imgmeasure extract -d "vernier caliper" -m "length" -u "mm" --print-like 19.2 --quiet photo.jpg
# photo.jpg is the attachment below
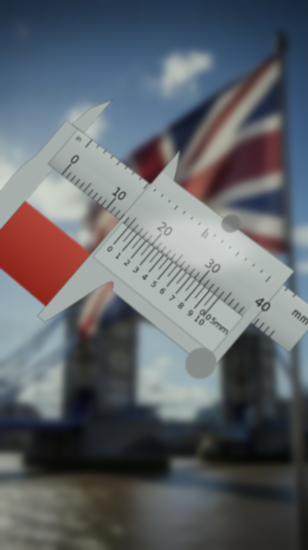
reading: 15.0
